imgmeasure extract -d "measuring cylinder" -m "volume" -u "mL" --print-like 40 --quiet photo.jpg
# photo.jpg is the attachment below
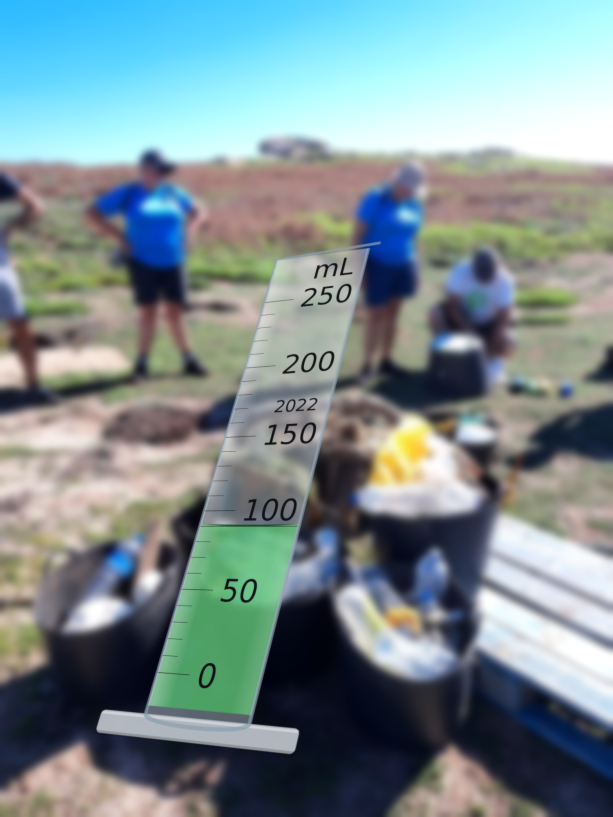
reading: 90
